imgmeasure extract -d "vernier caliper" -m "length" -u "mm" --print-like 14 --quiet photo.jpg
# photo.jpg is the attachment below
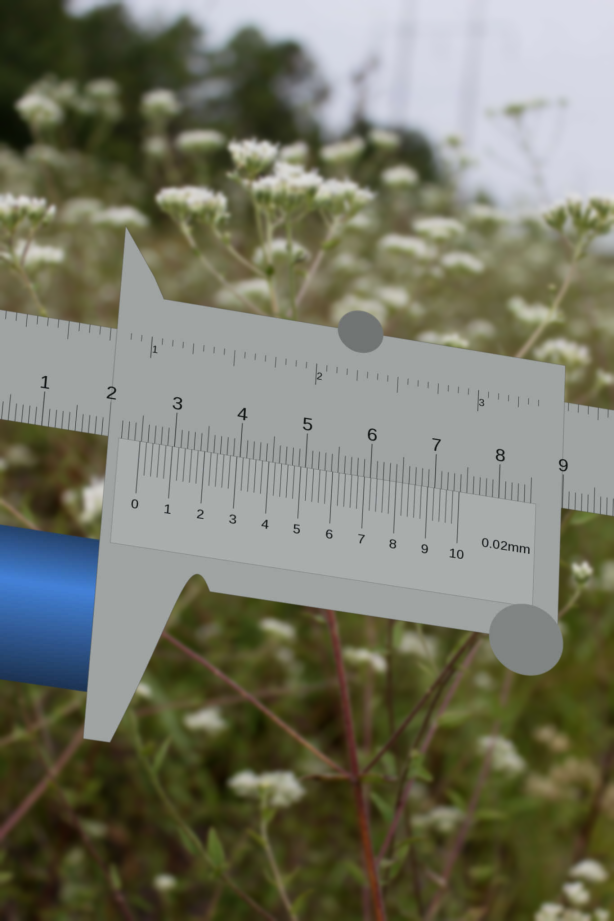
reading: 24.8
